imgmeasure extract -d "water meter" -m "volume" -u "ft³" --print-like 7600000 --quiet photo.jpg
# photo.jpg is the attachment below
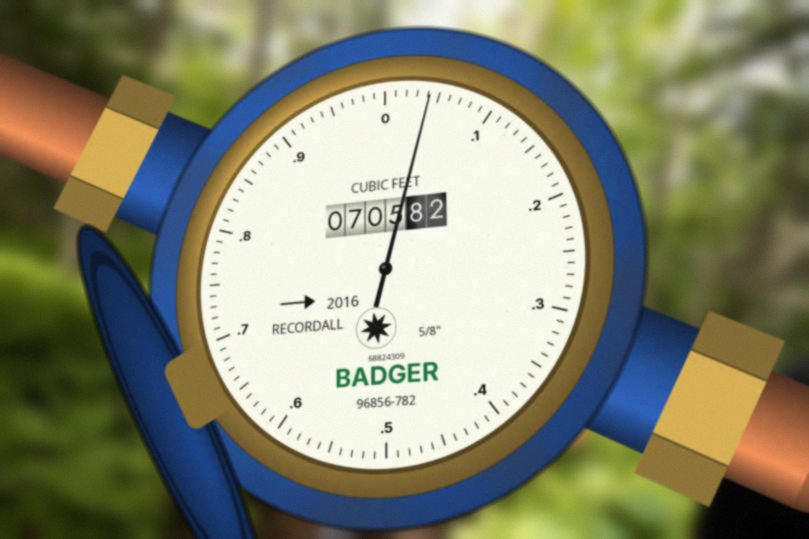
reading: 70582.04
